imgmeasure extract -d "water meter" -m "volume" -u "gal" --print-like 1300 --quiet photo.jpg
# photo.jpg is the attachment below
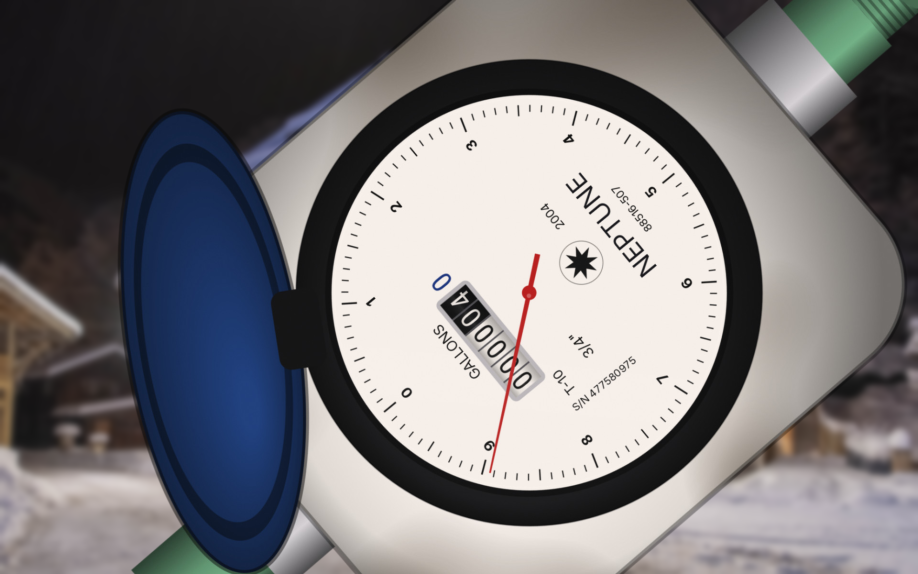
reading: 38.9
